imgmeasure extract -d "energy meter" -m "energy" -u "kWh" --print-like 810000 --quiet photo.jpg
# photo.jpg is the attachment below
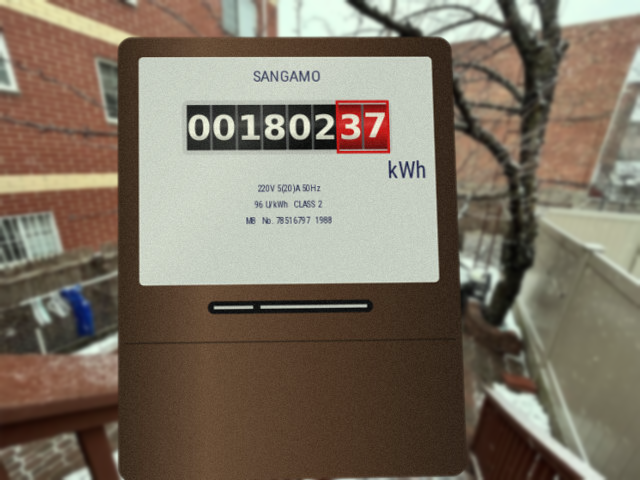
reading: 1802.37
